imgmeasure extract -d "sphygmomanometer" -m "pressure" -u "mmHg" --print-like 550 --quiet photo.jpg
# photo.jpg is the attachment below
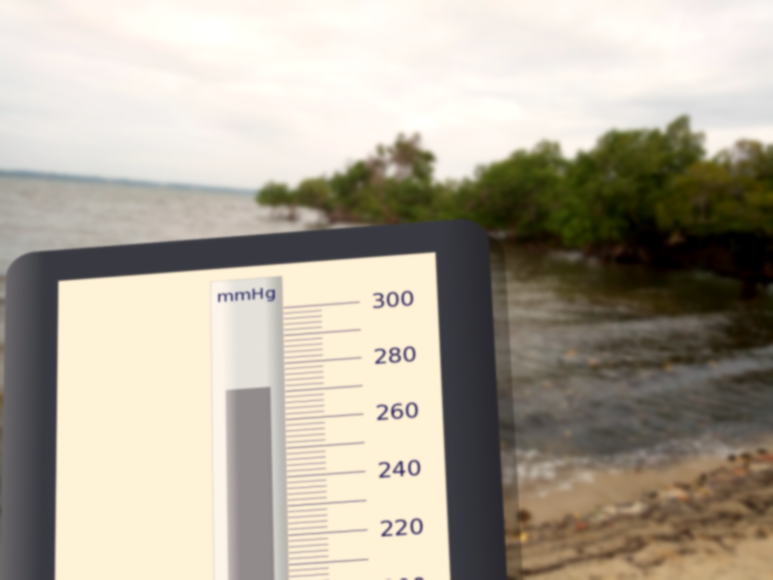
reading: 272
